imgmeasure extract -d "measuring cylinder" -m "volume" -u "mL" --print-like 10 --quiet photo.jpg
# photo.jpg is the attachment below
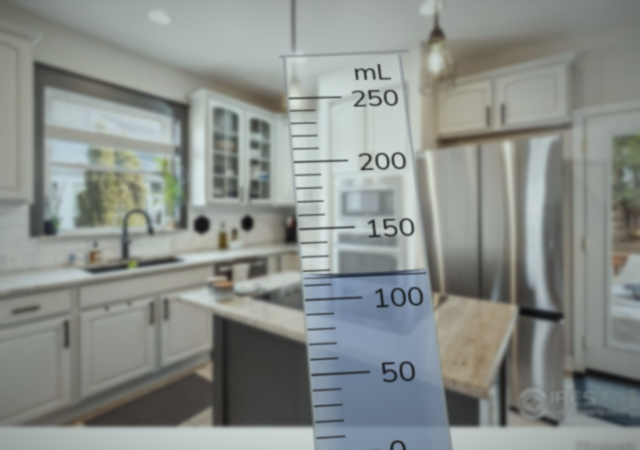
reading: 115
